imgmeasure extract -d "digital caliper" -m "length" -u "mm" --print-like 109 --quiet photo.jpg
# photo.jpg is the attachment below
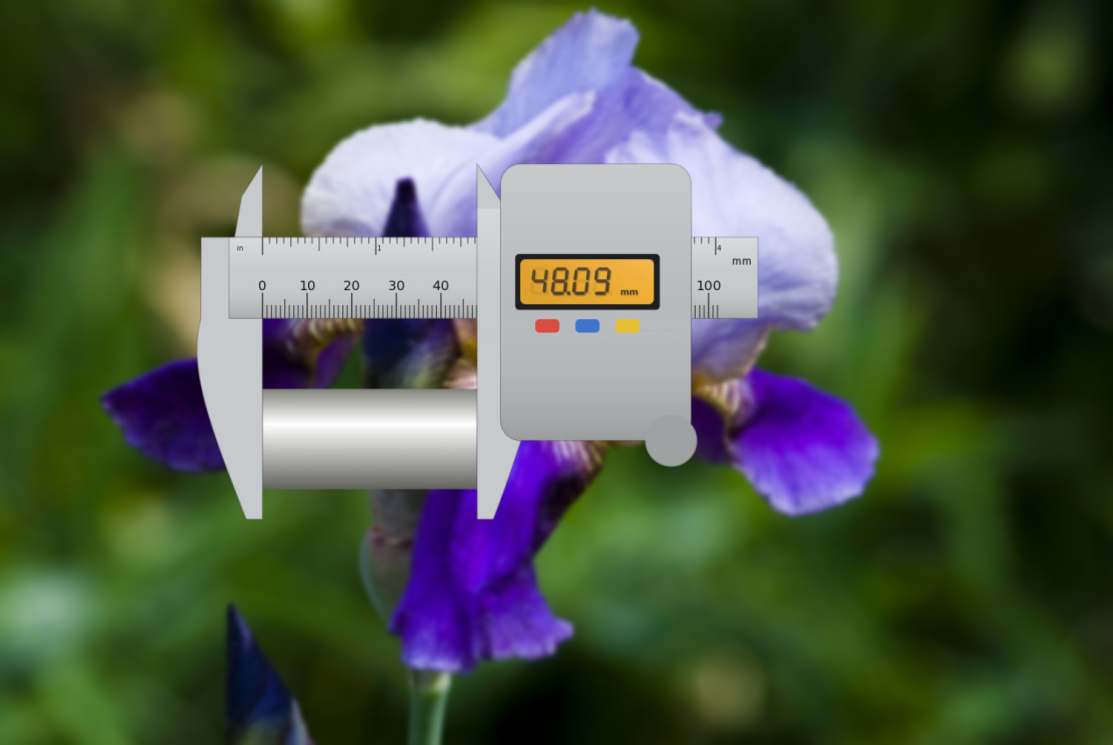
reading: 48.09
